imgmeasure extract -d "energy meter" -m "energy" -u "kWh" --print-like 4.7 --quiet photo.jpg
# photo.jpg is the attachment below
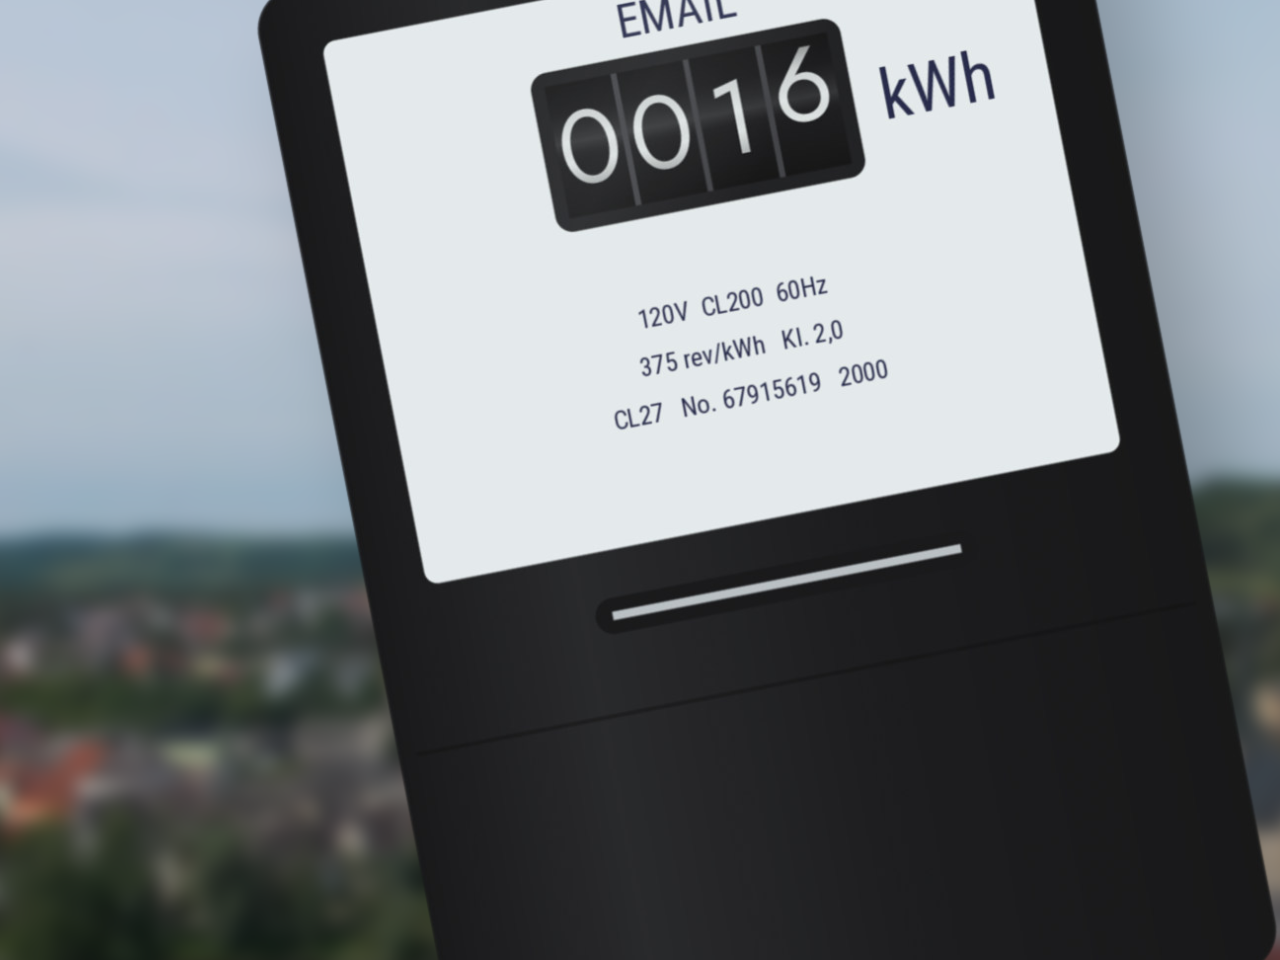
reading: 16
